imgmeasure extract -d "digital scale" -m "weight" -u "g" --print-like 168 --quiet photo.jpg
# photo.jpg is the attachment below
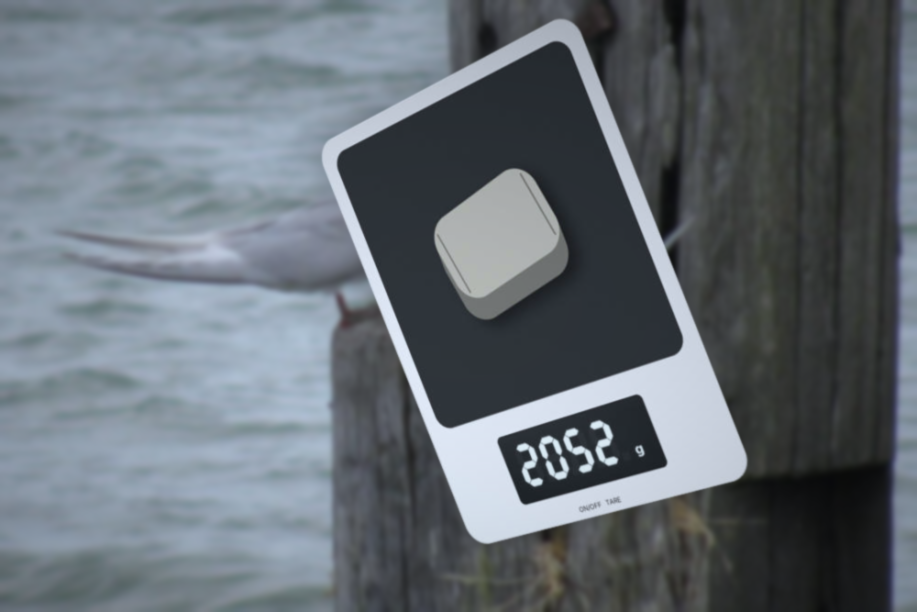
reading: 2052
